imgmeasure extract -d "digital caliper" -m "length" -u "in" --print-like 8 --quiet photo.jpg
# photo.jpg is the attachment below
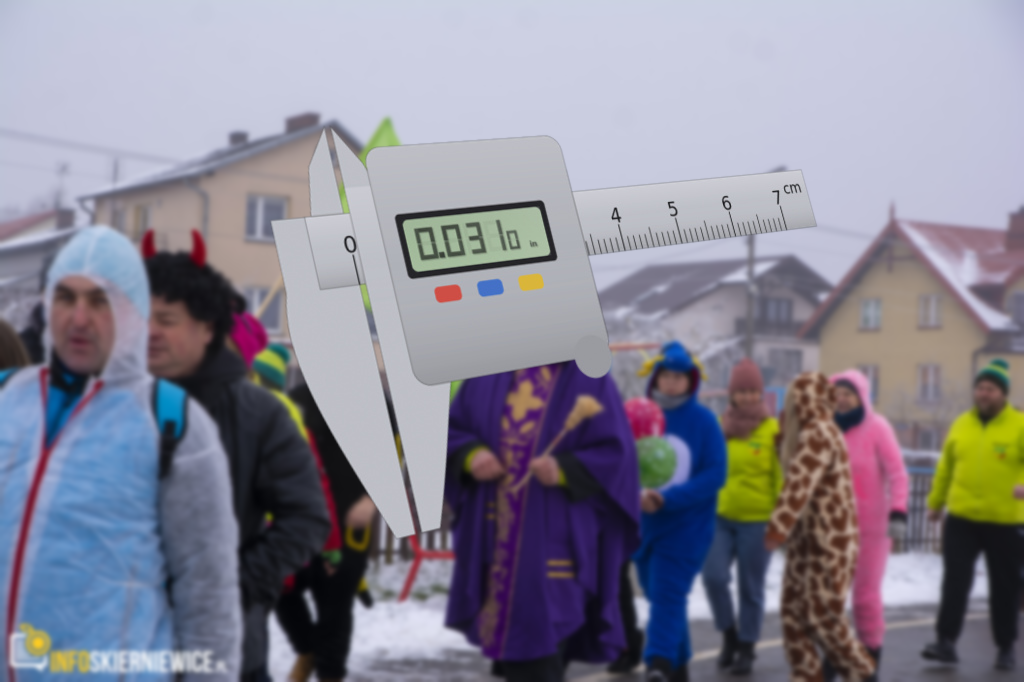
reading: 0.0310
